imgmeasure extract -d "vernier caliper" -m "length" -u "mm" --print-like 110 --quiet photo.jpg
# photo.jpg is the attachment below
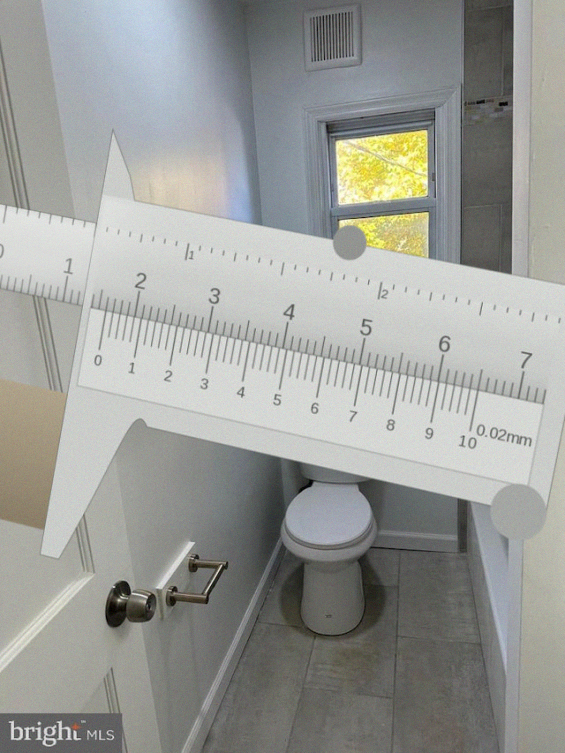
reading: 16.0
